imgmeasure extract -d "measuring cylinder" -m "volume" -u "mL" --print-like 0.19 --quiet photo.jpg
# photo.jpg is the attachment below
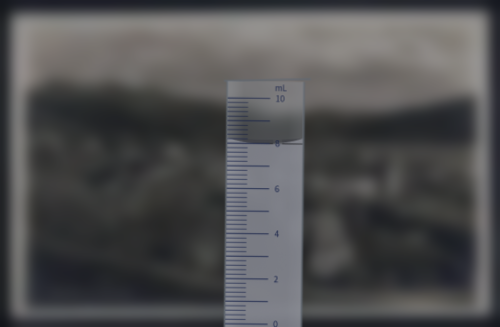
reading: 8
